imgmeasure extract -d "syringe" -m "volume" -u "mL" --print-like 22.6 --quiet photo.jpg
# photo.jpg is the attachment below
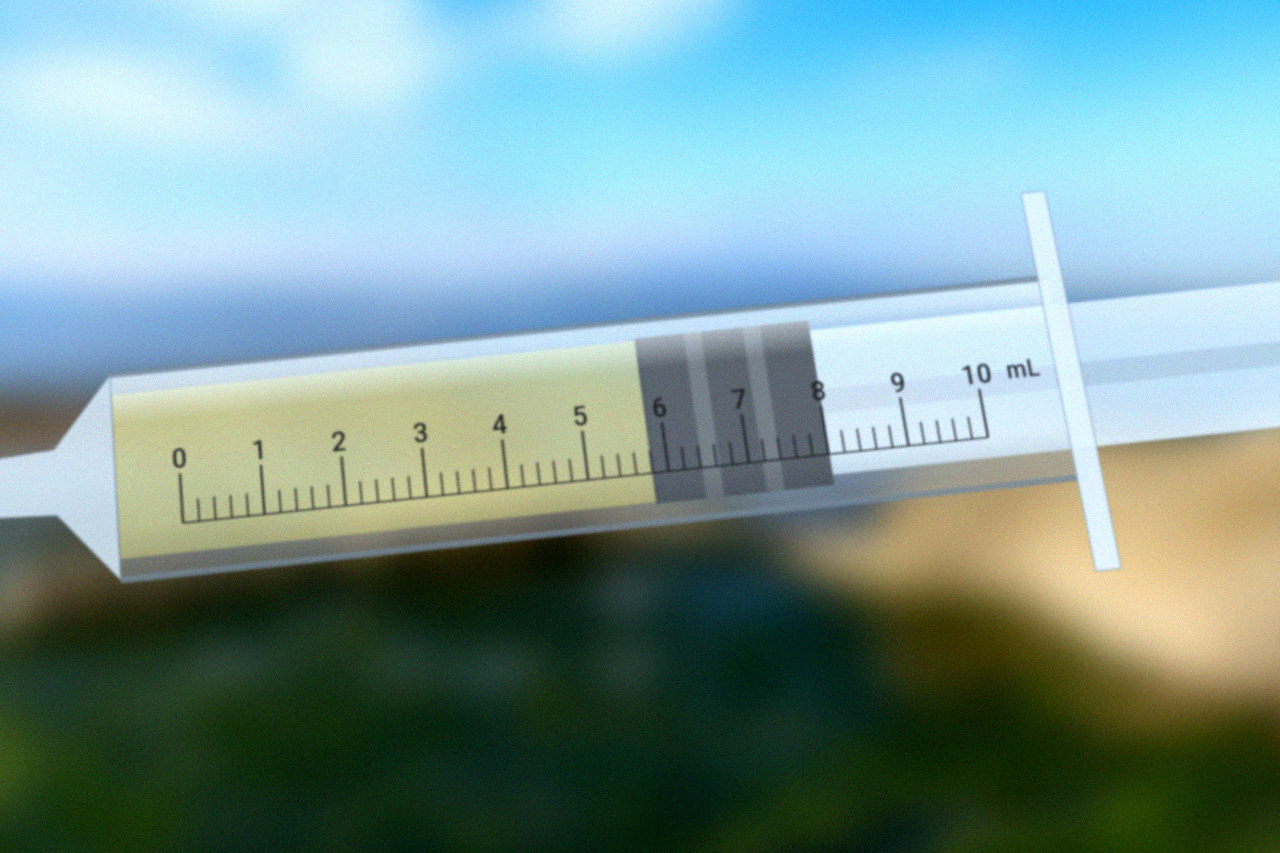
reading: 5.8
